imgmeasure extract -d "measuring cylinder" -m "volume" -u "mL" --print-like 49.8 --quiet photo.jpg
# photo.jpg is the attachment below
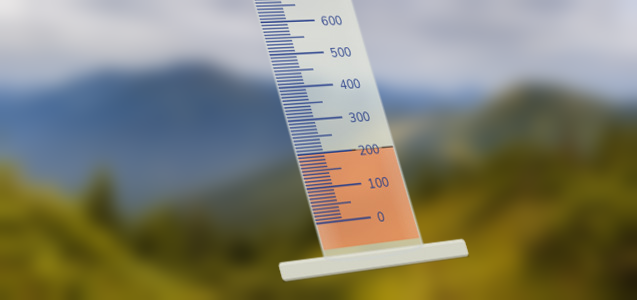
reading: 200
